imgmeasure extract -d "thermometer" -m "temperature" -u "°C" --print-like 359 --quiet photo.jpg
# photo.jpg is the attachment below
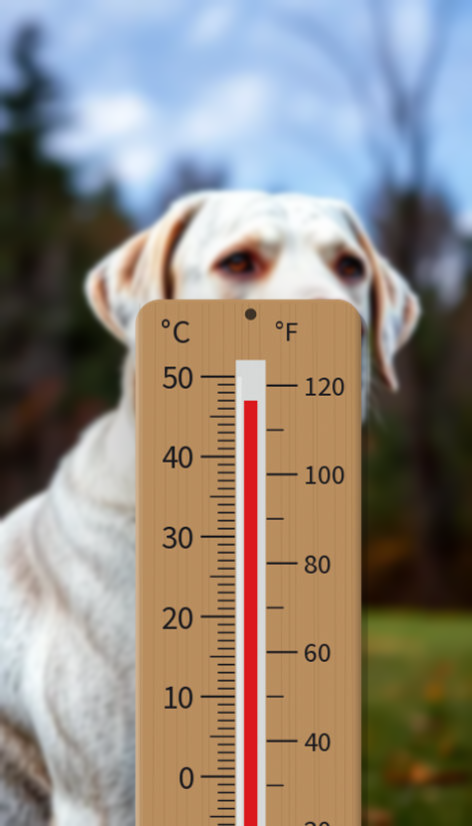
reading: 47
